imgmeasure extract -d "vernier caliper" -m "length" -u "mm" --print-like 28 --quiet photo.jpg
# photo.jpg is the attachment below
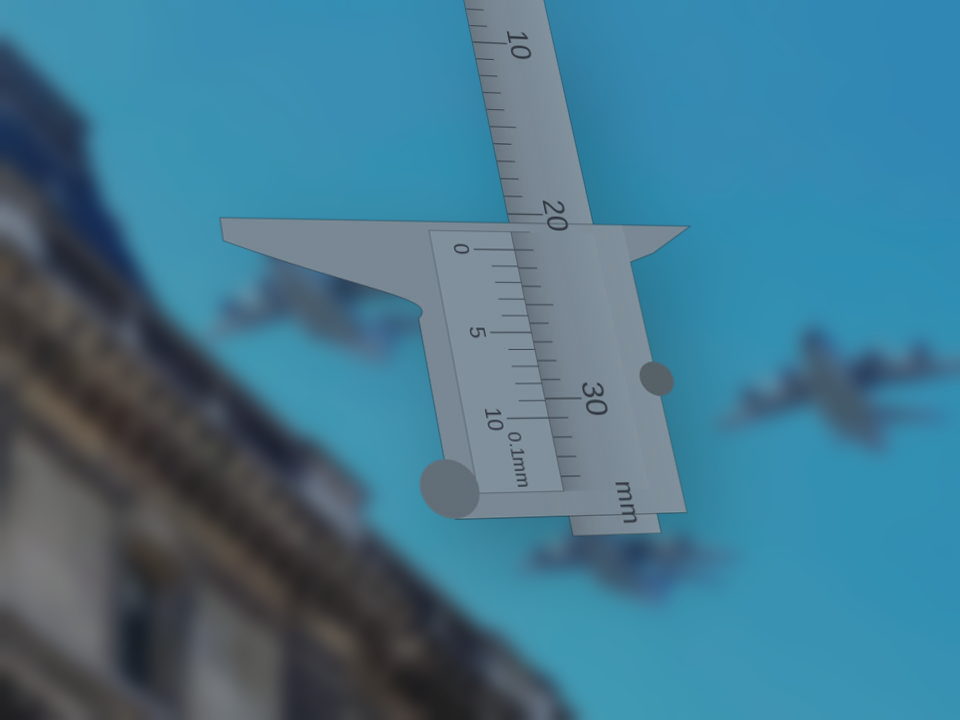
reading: 22.0
